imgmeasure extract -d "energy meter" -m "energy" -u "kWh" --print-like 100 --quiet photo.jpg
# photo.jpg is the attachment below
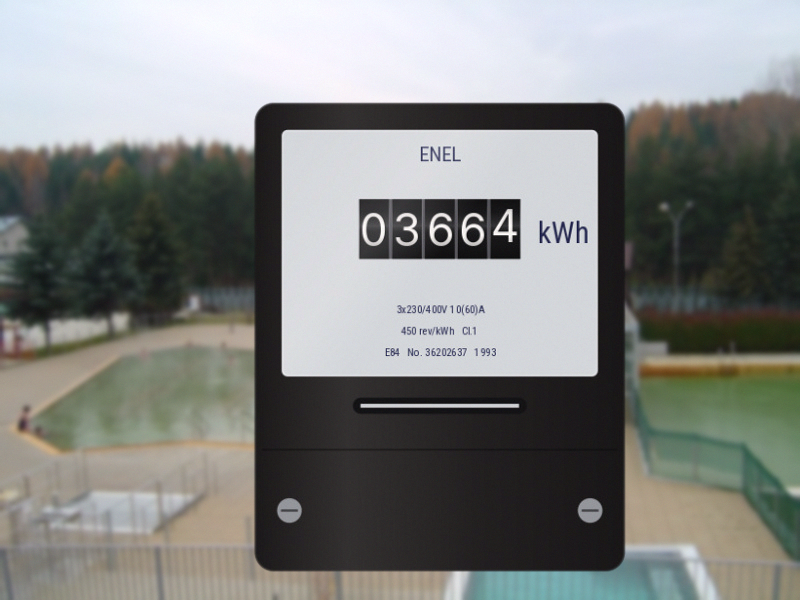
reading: 3664
